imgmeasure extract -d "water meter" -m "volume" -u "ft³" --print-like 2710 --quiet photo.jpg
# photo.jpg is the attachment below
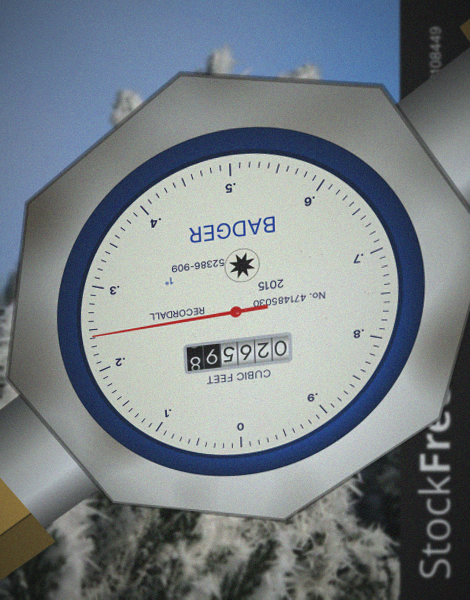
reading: 26598.24
